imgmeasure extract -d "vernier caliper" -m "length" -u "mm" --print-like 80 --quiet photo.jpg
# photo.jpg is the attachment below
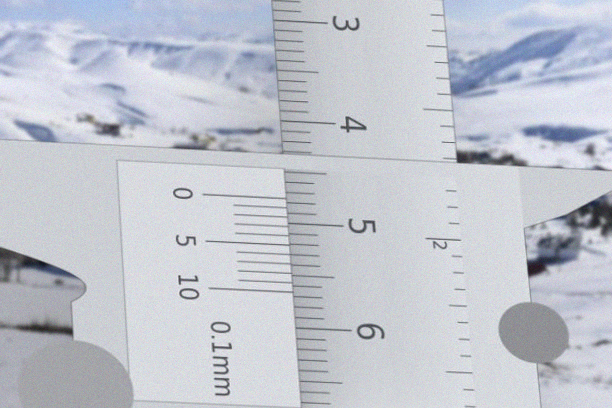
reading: 47.6
